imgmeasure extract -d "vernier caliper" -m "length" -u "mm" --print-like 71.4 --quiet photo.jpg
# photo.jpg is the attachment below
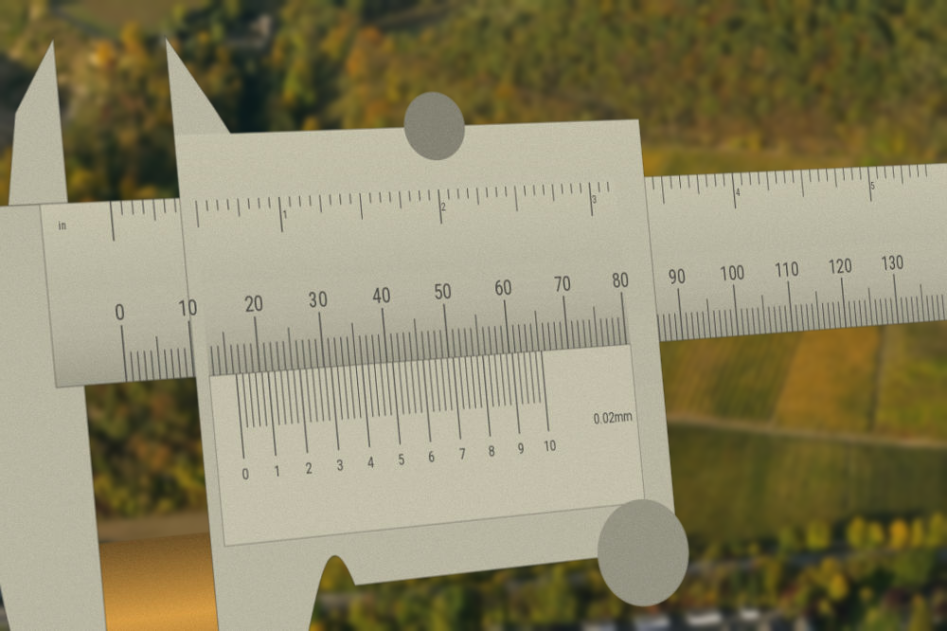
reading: 16.4
